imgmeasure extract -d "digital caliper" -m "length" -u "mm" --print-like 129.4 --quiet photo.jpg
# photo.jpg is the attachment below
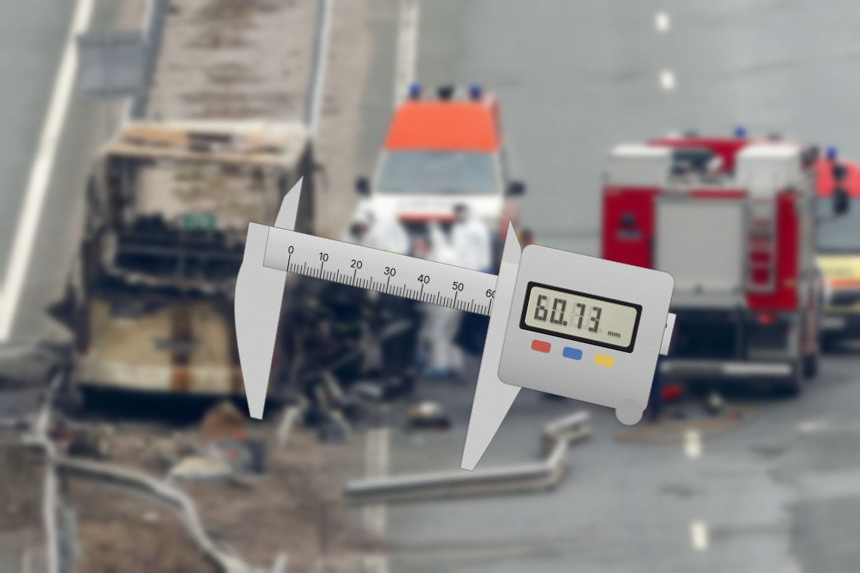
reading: 60.73
